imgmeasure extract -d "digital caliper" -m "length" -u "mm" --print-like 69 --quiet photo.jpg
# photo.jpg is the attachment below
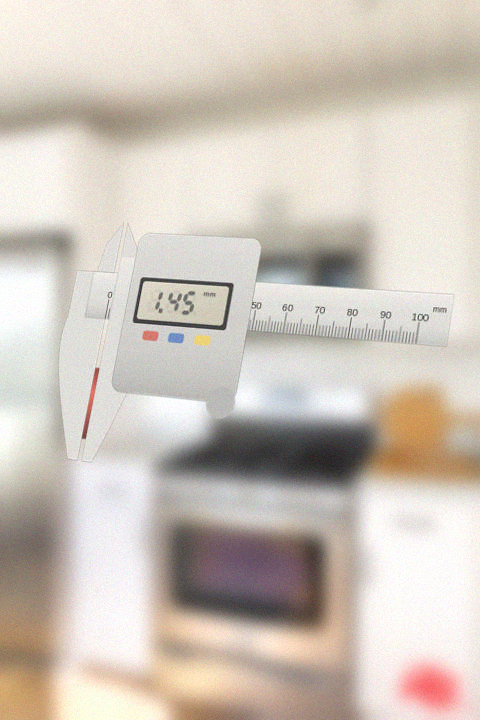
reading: 1.45
